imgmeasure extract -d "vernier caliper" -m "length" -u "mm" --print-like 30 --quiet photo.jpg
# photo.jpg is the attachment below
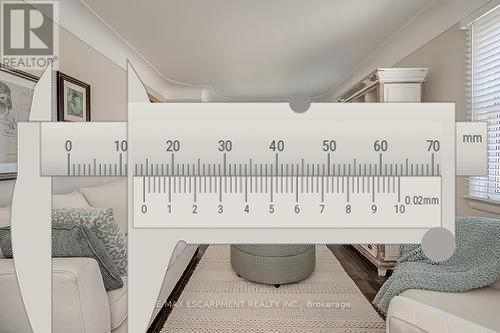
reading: 14.5
